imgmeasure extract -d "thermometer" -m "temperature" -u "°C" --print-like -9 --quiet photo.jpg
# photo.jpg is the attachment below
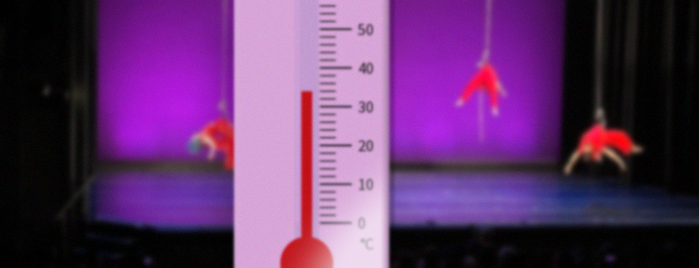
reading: 34
